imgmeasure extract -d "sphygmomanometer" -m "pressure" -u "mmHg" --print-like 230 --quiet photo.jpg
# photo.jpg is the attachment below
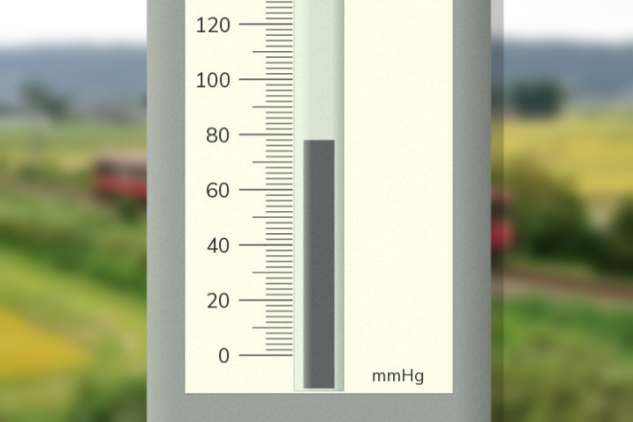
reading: 78
